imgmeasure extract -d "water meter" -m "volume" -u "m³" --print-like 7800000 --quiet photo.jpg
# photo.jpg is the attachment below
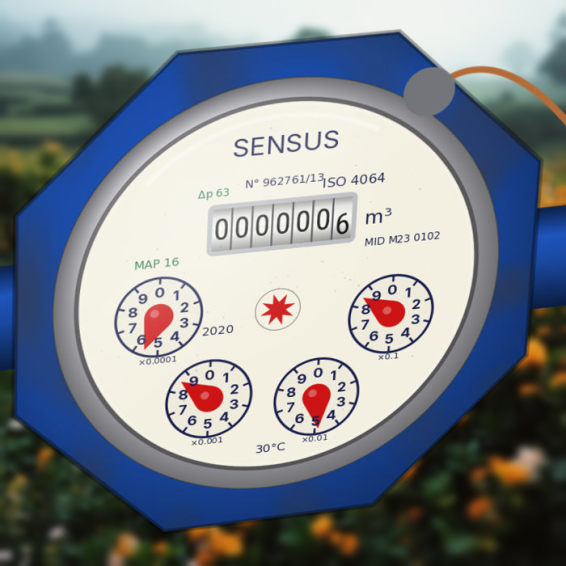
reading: 5.8485
